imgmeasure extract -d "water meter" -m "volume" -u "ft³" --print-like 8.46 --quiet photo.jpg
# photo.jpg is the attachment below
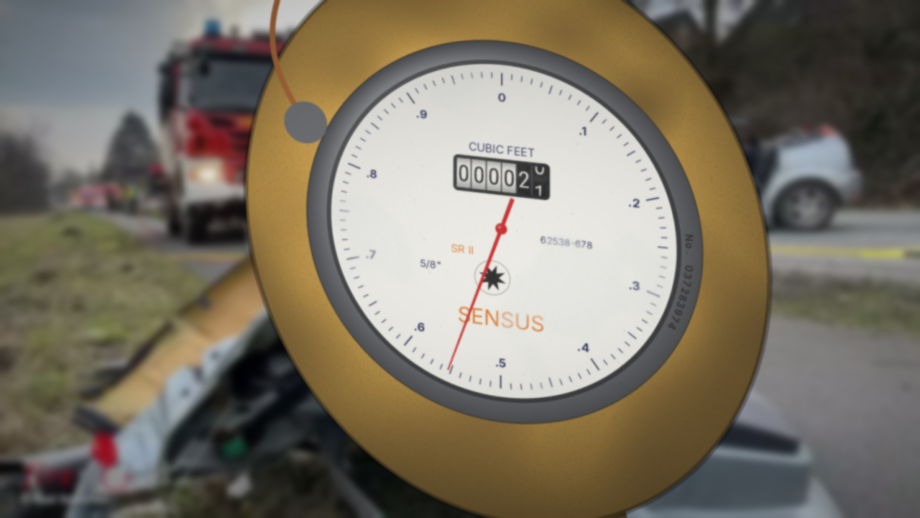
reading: 20.55
